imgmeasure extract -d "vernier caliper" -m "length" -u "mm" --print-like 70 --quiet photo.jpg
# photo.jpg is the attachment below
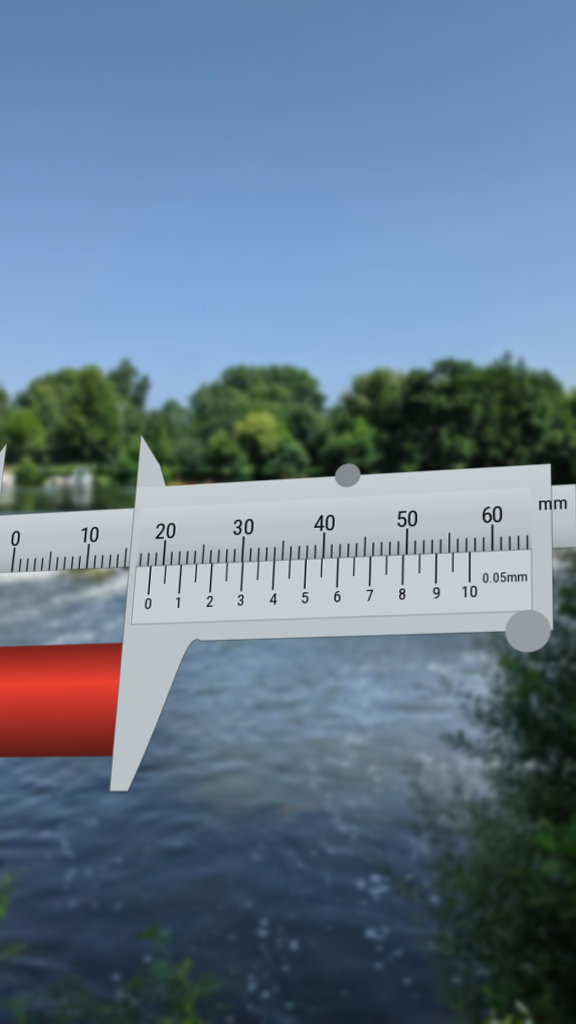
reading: 18.4
